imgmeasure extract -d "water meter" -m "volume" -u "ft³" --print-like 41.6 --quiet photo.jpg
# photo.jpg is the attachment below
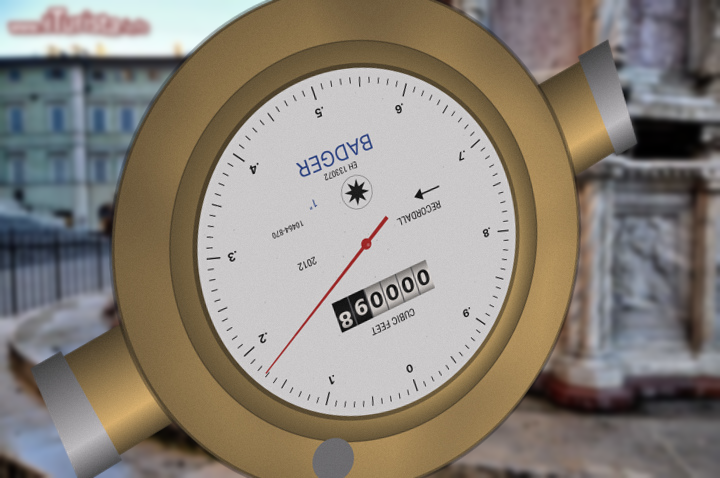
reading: 98.17
